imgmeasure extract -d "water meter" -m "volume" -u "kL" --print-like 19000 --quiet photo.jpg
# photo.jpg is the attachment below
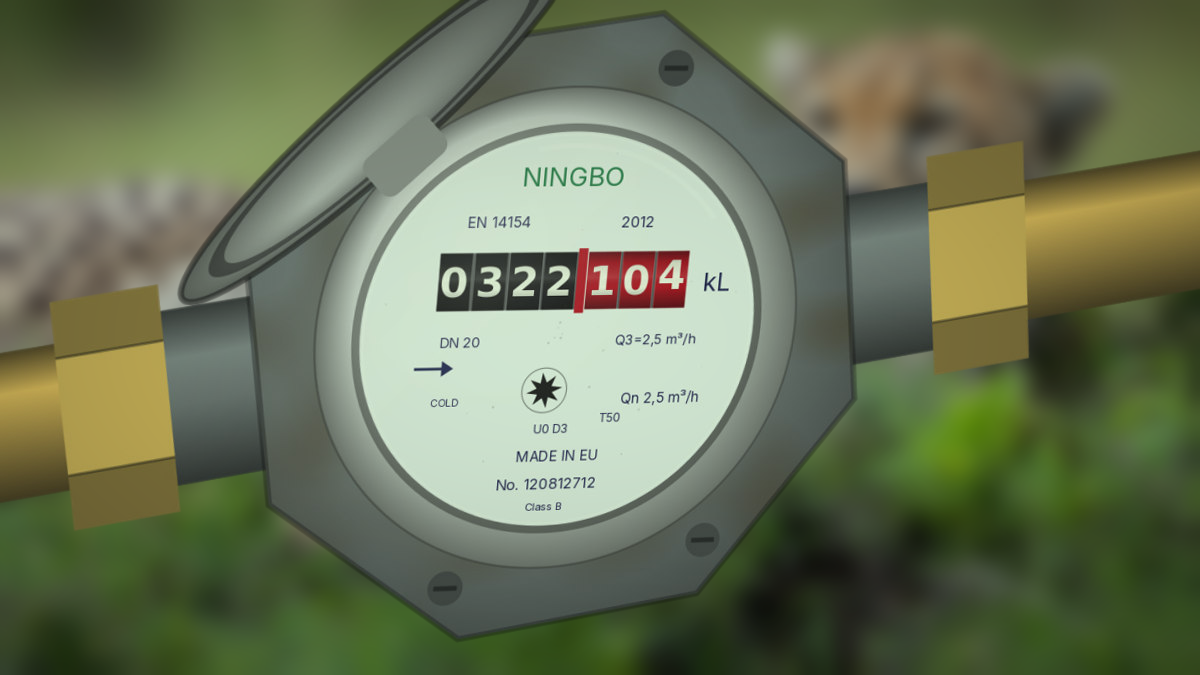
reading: 322.104
